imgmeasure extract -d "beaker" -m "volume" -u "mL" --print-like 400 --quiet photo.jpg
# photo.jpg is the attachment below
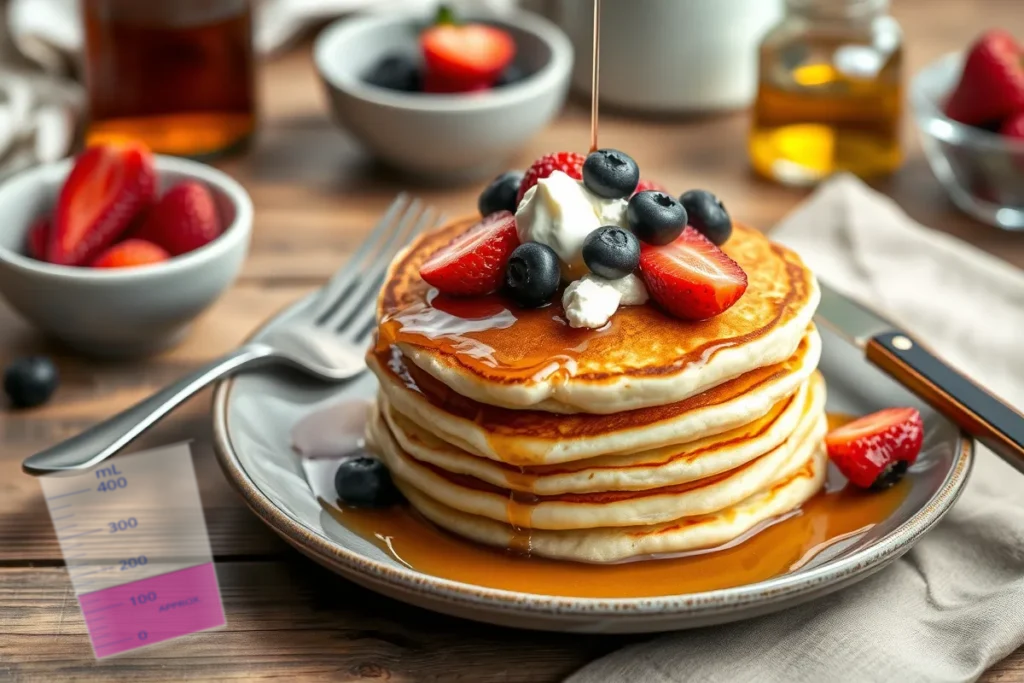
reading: 150
